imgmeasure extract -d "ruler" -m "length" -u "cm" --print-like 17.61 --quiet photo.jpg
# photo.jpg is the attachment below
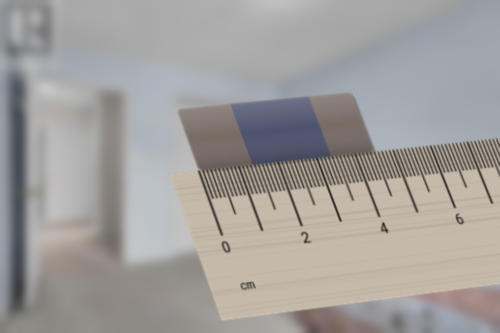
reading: 4.5
